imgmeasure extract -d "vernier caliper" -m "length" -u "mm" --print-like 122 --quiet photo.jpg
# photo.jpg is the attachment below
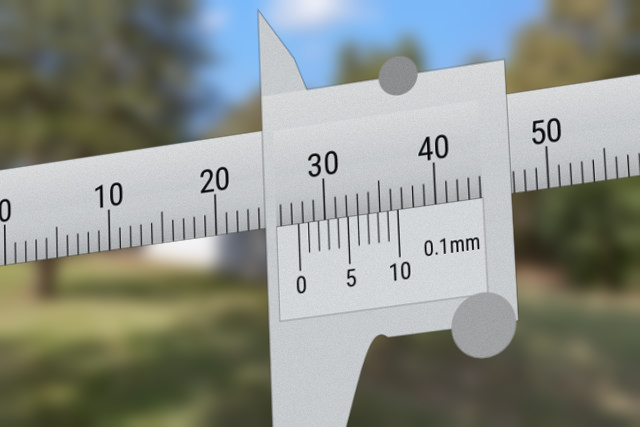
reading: 27.6
